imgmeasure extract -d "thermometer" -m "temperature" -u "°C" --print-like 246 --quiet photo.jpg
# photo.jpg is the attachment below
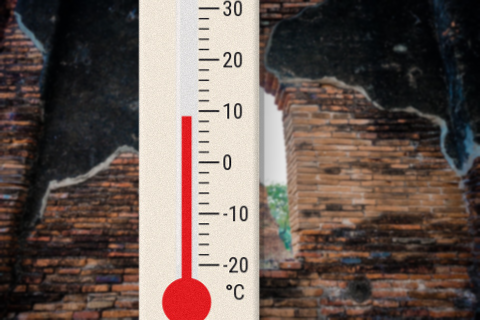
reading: 9
